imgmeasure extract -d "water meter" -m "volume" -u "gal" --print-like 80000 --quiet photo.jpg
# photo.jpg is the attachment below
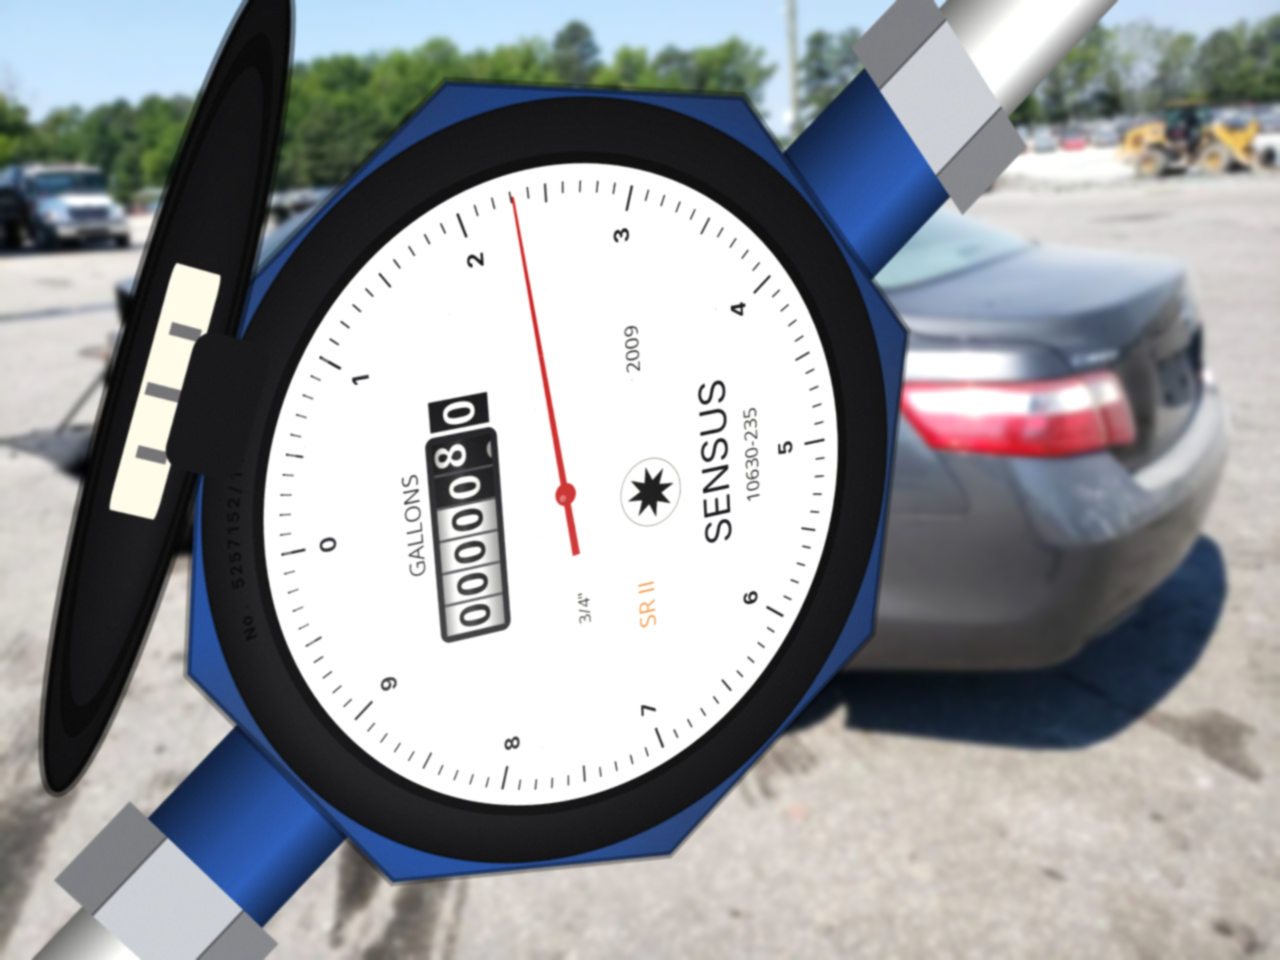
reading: 82.3
